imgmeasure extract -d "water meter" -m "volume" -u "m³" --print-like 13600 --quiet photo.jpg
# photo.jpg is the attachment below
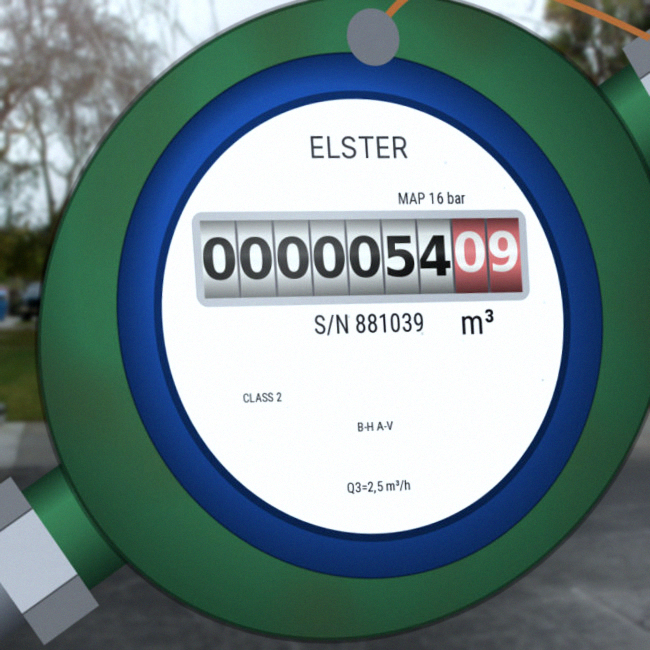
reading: 54.09
